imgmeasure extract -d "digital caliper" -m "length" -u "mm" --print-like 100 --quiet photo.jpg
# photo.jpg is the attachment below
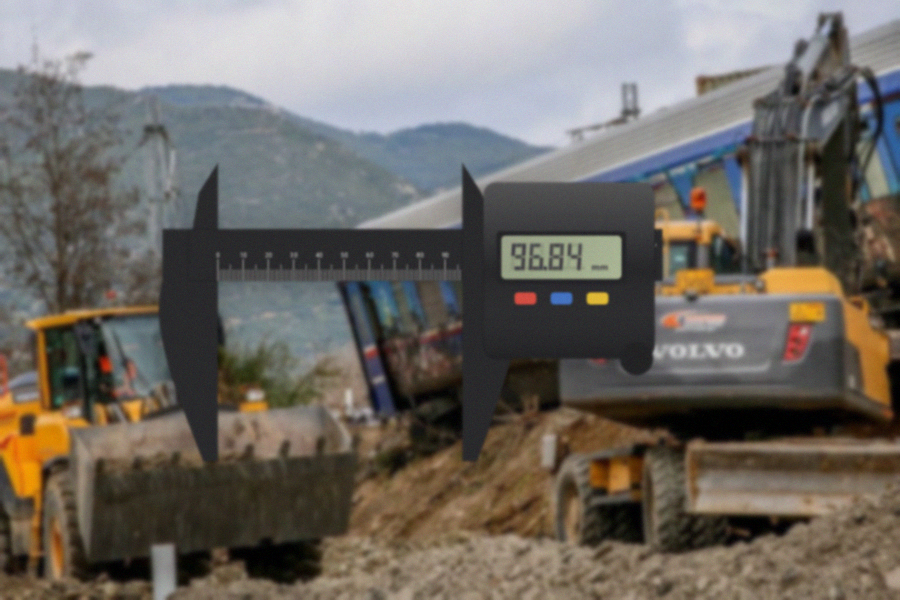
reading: 96.84
